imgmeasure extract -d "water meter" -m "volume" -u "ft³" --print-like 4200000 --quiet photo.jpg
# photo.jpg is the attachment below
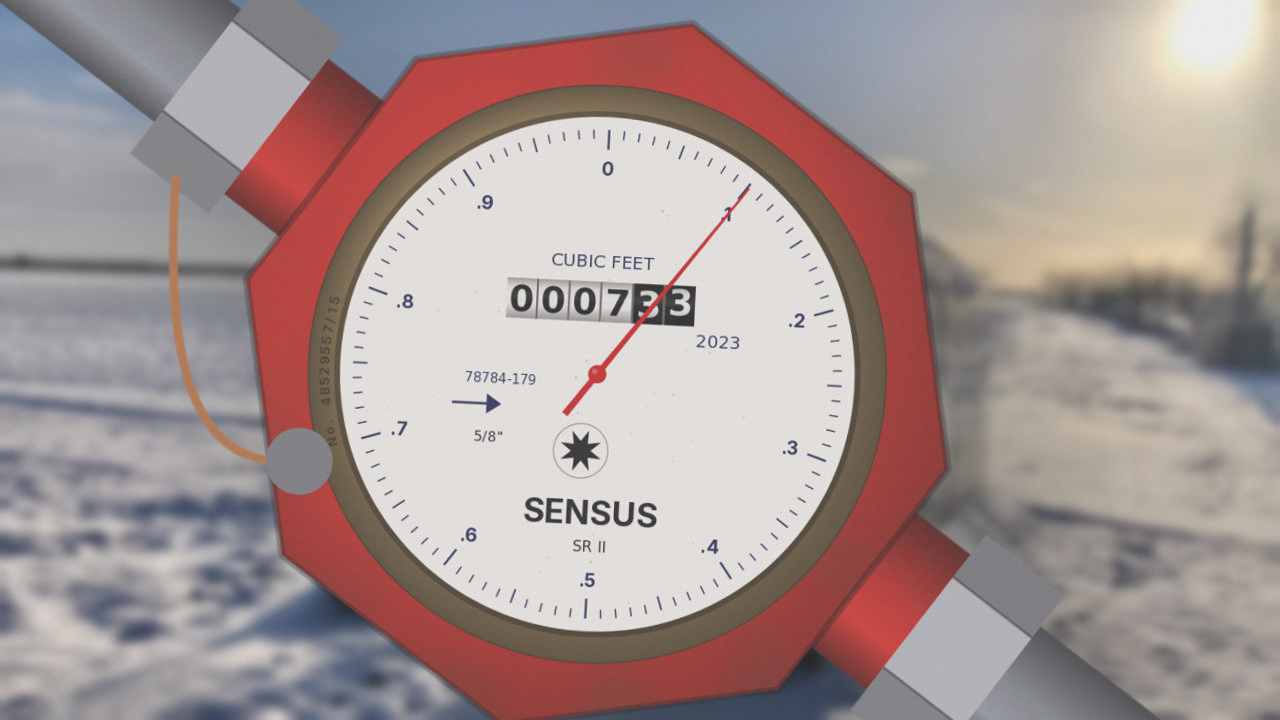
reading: 733.10
